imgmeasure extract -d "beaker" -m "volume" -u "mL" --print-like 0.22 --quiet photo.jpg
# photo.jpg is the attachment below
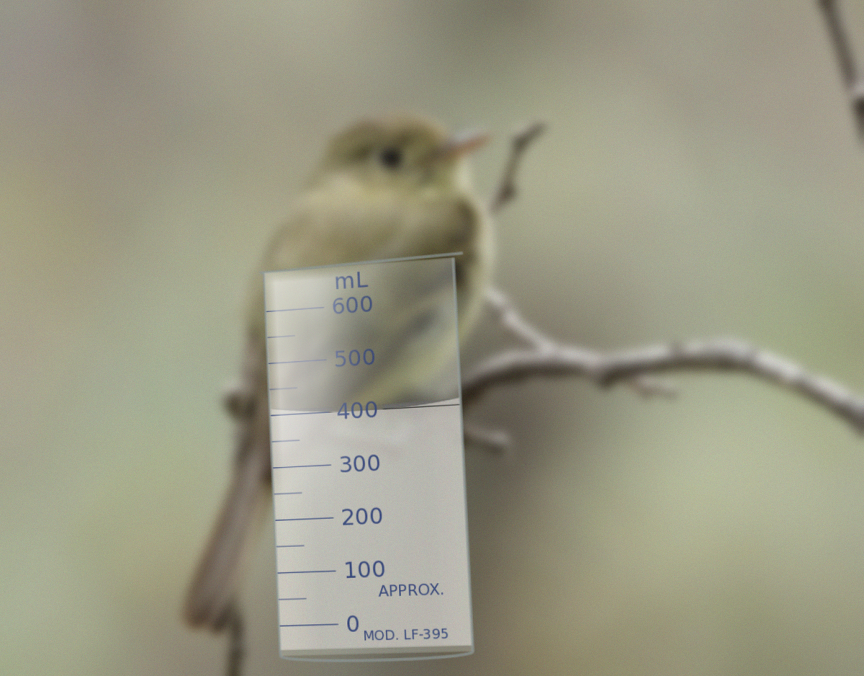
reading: 400
